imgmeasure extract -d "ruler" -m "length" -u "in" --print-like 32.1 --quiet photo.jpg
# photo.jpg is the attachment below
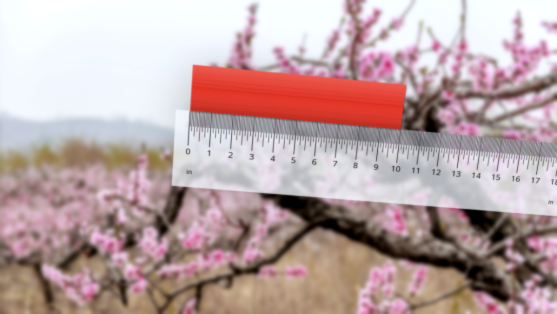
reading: 10
